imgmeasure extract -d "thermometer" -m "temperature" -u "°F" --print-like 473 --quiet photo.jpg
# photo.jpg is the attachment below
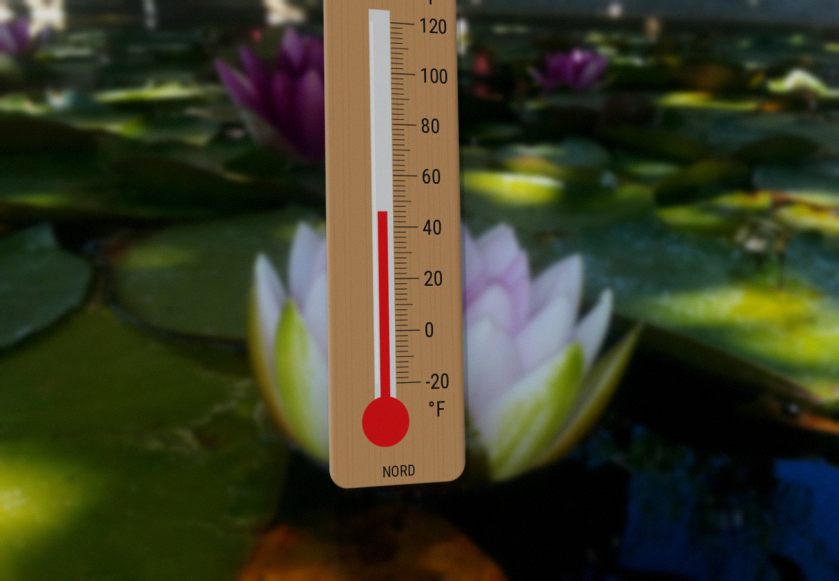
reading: 46
